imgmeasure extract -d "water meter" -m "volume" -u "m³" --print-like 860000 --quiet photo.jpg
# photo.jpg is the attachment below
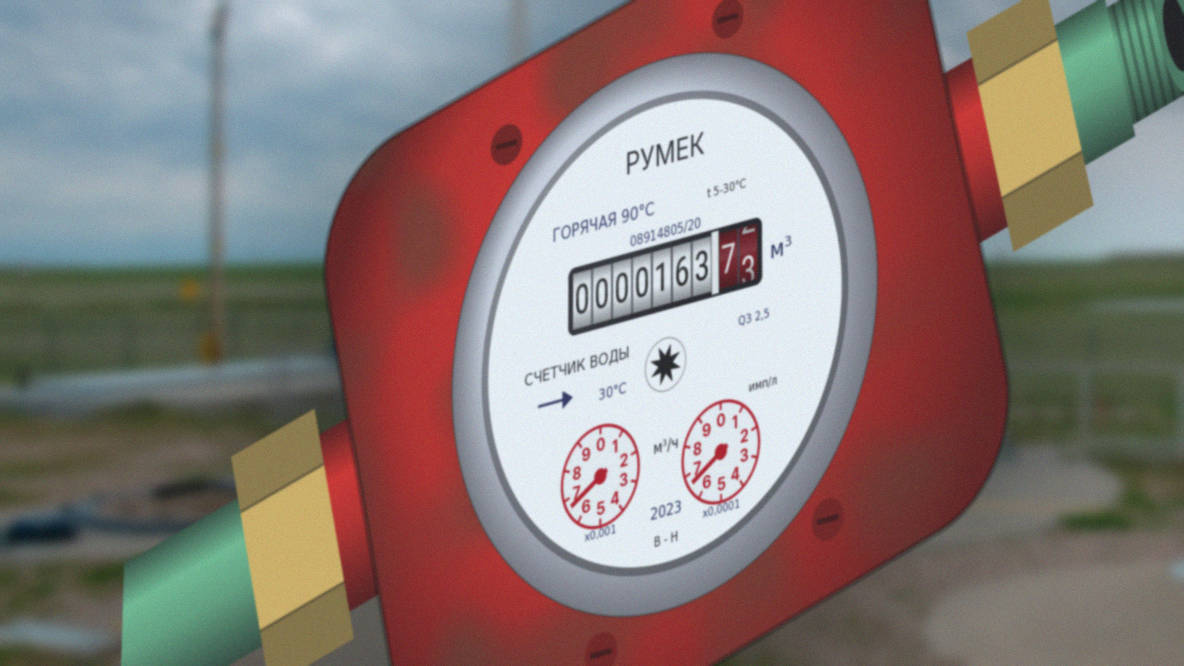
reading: 163.7266
